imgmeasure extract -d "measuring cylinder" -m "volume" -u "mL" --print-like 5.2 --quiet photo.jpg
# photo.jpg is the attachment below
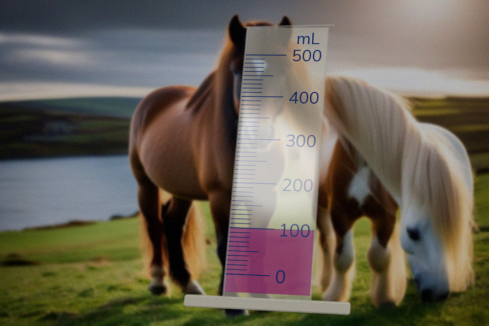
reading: 100
